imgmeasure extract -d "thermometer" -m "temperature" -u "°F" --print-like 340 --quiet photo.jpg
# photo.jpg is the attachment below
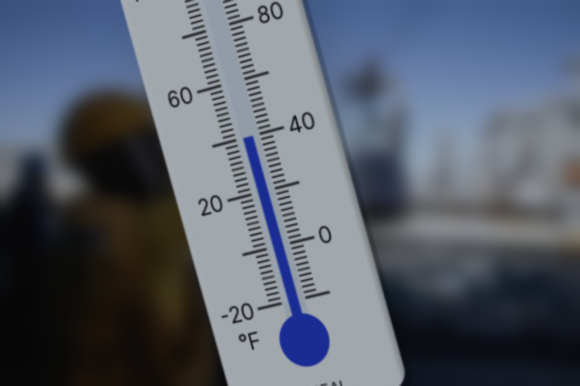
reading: 40
